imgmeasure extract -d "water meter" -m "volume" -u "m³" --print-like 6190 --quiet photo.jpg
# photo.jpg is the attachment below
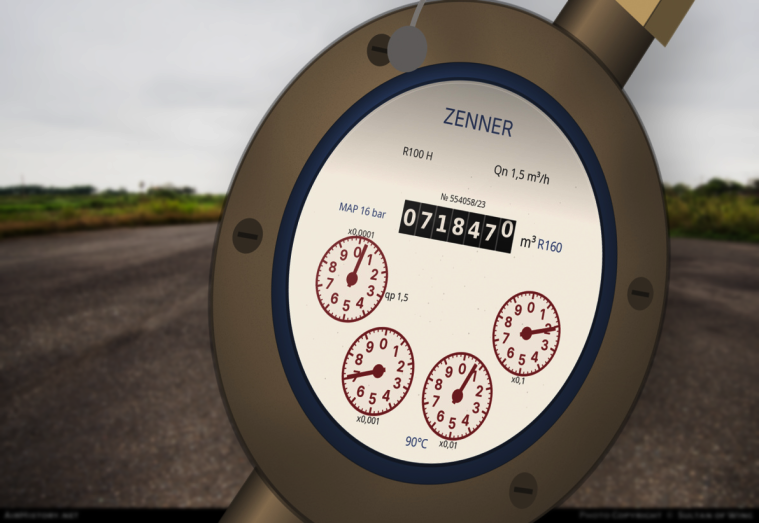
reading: 718470.2070
